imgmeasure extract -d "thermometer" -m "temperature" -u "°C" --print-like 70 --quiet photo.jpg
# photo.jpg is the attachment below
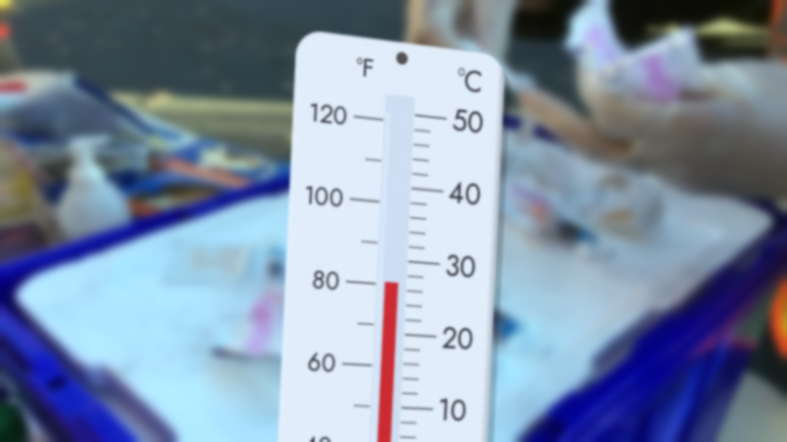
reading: 27
